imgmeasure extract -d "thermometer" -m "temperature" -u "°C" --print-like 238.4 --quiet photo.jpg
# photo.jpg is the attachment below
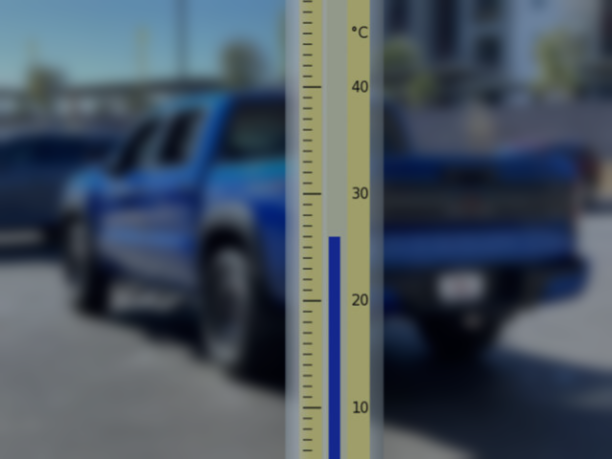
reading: 26
